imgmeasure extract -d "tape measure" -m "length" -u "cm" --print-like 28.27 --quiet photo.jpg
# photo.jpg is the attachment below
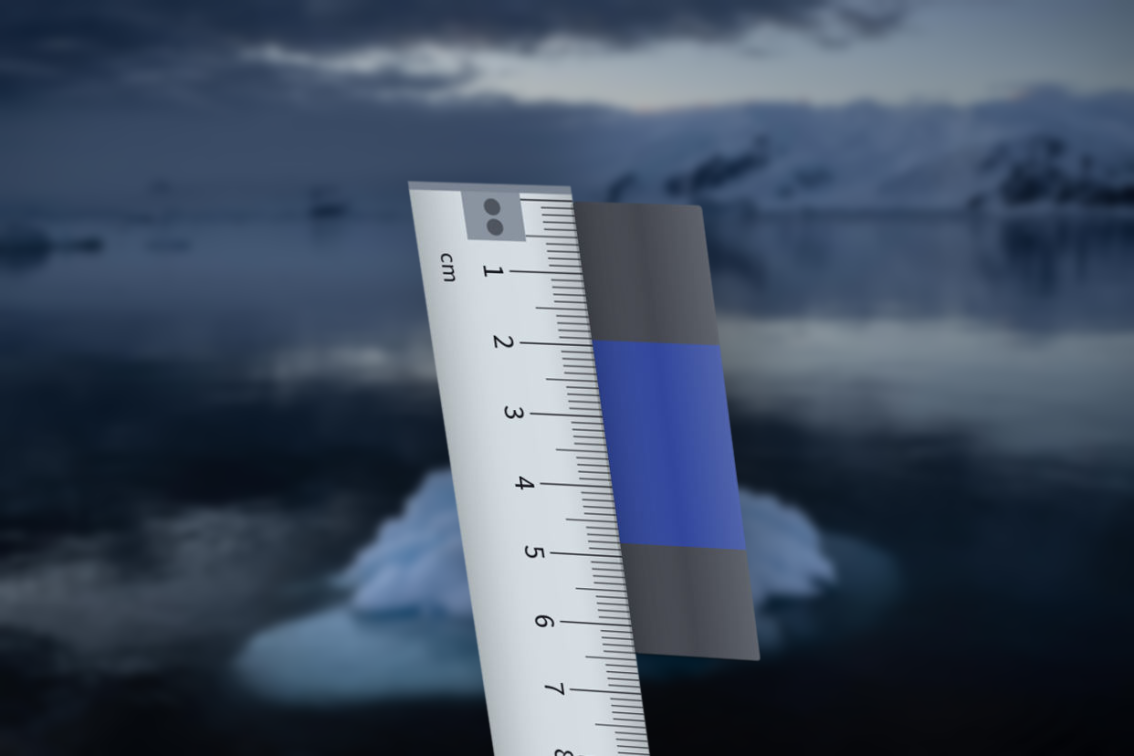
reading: 6.4
